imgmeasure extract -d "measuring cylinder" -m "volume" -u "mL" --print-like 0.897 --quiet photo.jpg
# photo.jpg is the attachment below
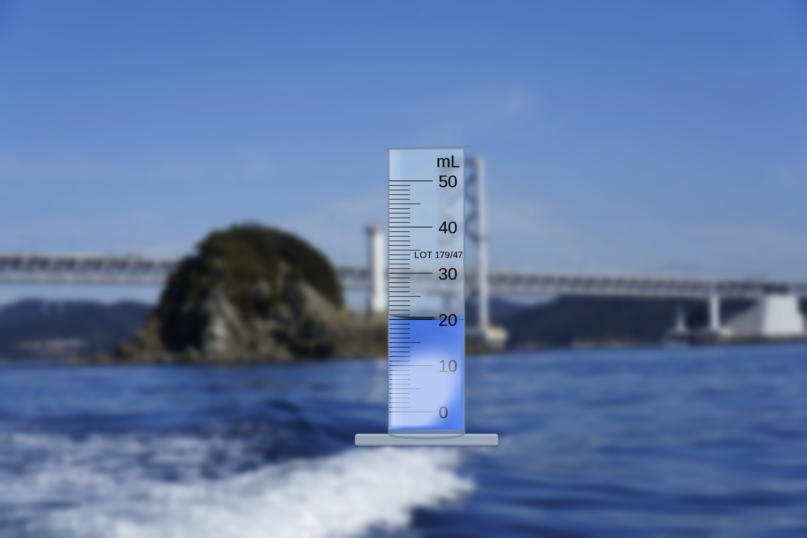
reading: 20
